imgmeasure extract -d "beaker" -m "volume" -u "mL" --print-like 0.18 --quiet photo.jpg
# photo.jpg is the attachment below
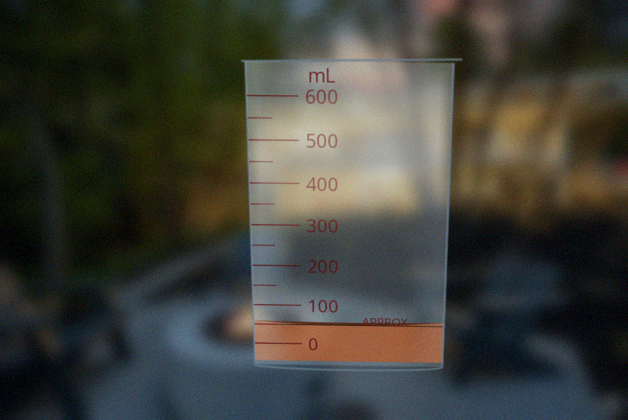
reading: 50
